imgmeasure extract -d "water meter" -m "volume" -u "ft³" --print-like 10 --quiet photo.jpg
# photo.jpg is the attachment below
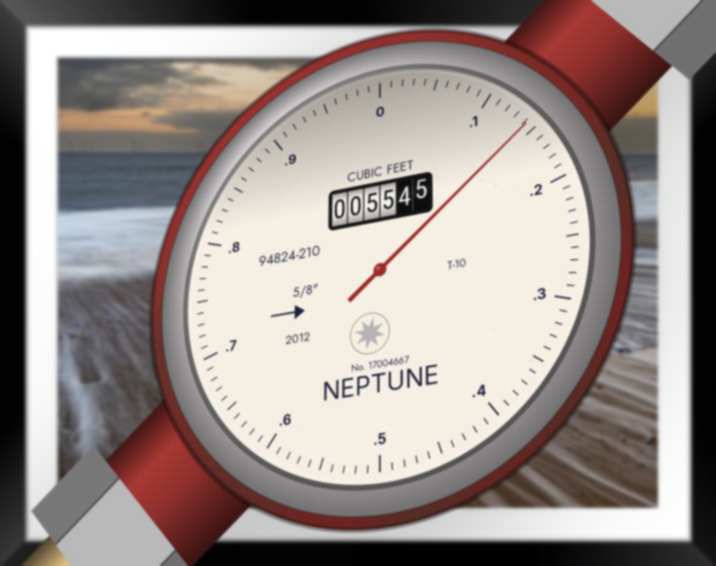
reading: 5545.14
